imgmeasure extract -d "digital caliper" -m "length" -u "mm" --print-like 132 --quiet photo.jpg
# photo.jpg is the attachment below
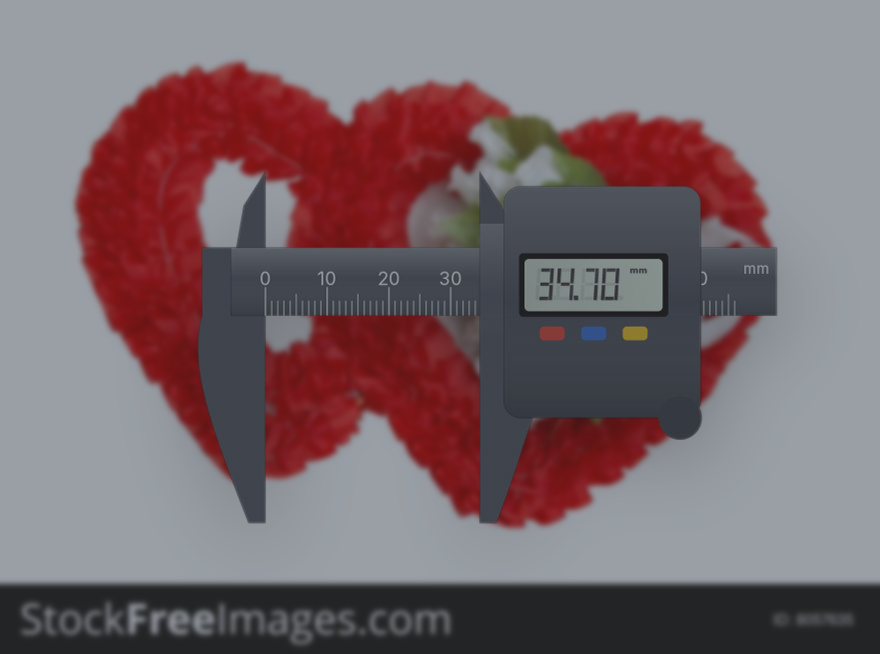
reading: 34.70
